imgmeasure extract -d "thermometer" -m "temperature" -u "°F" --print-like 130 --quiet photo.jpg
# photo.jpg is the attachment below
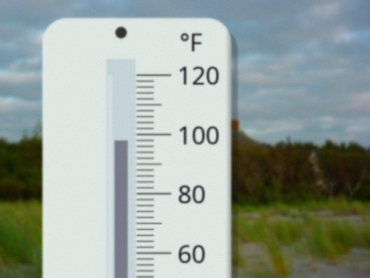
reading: 98
